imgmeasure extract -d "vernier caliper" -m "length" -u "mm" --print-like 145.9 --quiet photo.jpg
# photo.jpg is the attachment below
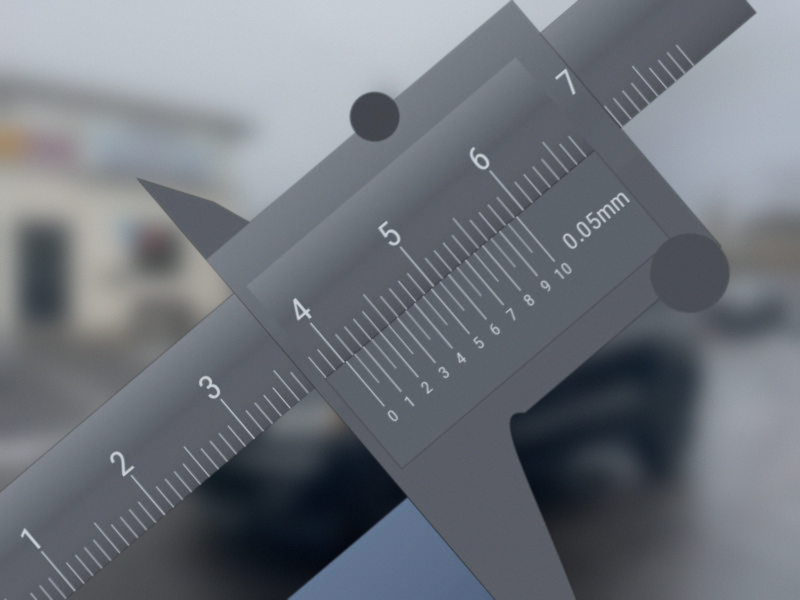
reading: 40.2
